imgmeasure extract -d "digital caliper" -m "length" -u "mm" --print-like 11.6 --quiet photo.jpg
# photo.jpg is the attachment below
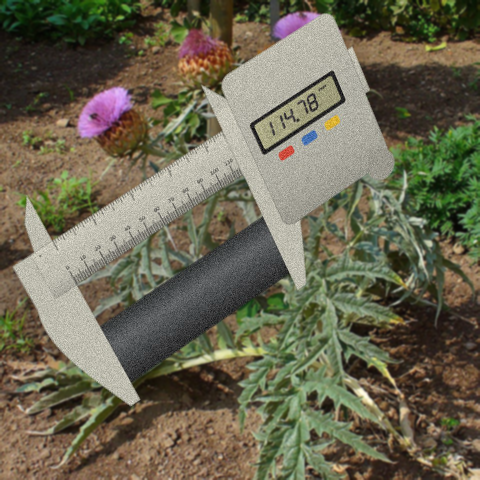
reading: 114.78
